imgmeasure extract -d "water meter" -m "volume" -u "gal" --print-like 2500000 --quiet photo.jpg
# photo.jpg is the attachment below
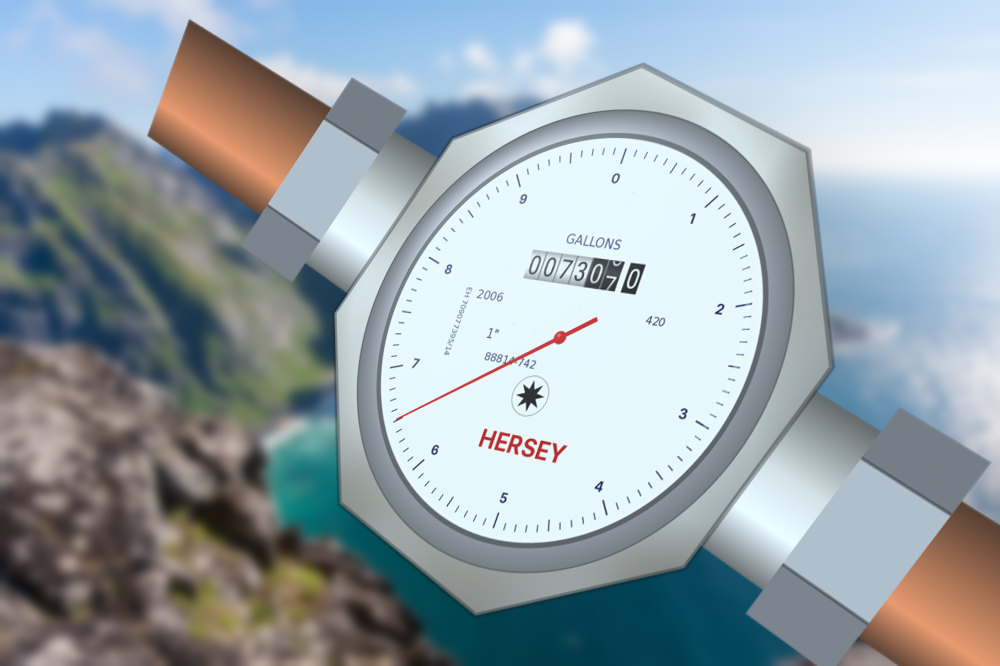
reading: 73066.5
